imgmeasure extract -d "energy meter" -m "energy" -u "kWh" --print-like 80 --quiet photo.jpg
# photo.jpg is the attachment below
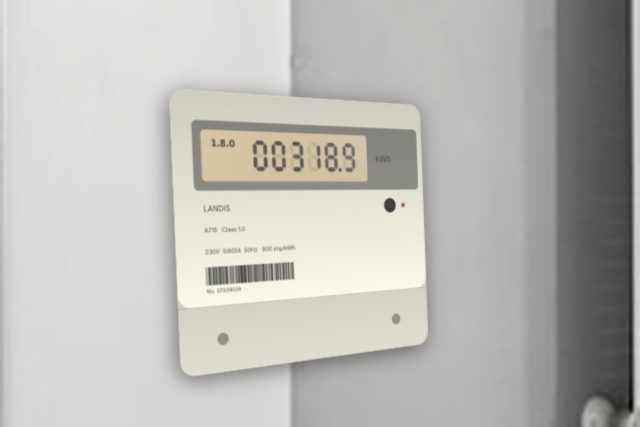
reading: 318.9
